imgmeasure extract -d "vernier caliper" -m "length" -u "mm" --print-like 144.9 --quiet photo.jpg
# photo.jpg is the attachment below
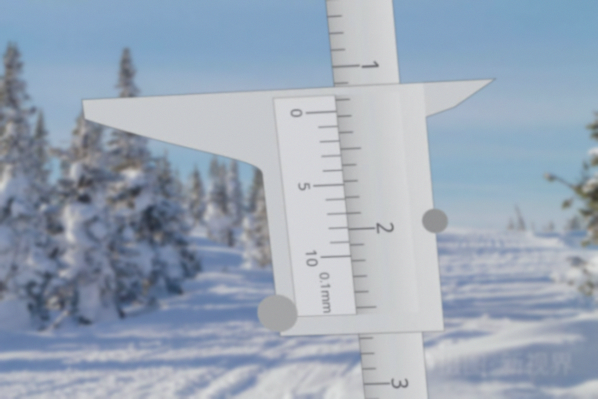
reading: 12.7
